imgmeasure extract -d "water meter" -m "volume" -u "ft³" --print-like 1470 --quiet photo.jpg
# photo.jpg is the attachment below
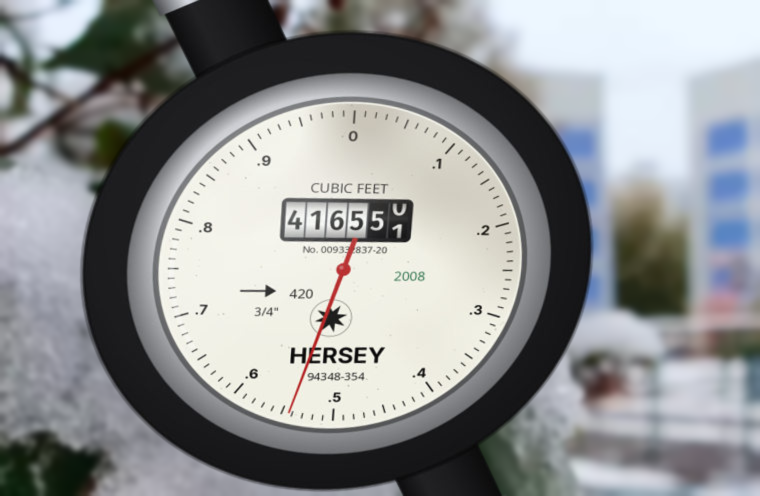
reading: 416550.54
